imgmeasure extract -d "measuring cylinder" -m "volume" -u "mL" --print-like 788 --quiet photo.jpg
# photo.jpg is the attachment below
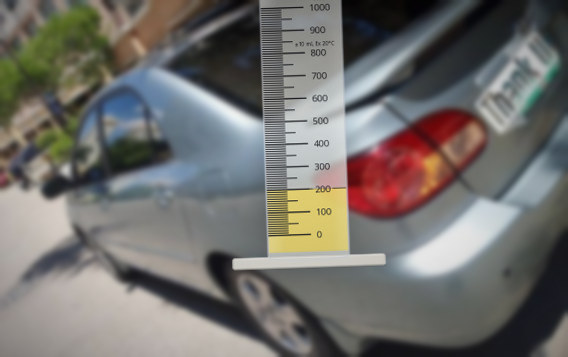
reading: 200
